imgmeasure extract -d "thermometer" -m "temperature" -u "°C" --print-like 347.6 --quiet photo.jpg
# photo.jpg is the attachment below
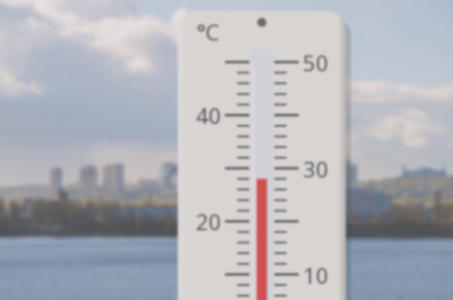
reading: 28
